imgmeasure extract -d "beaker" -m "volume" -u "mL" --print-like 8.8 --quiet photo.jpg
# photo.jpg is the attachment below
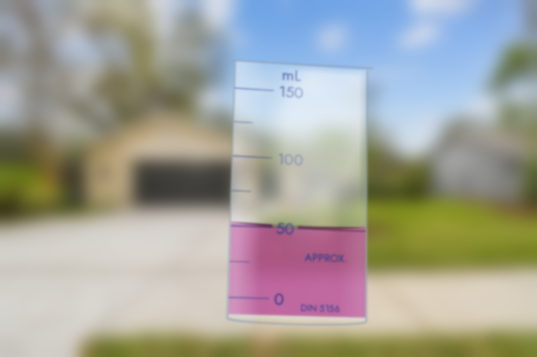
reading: 50
